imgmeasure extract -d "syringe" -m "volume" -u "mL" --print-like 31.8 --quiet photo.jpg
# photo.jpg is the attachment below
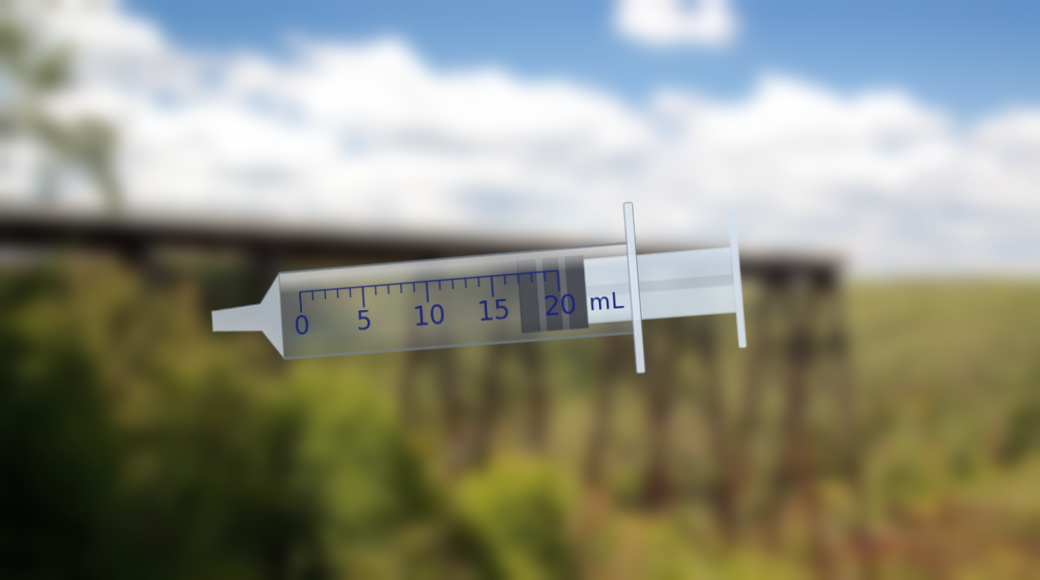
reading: 17
